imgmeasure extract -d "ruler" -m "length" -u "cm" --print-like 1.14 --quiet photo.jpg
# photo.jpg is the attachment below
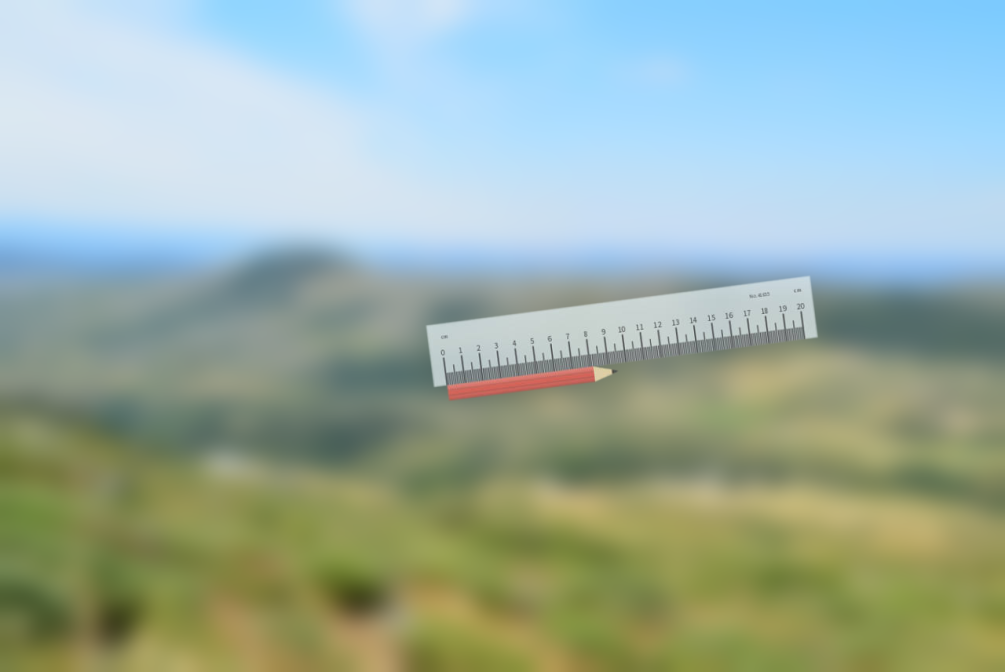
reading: 9.5
